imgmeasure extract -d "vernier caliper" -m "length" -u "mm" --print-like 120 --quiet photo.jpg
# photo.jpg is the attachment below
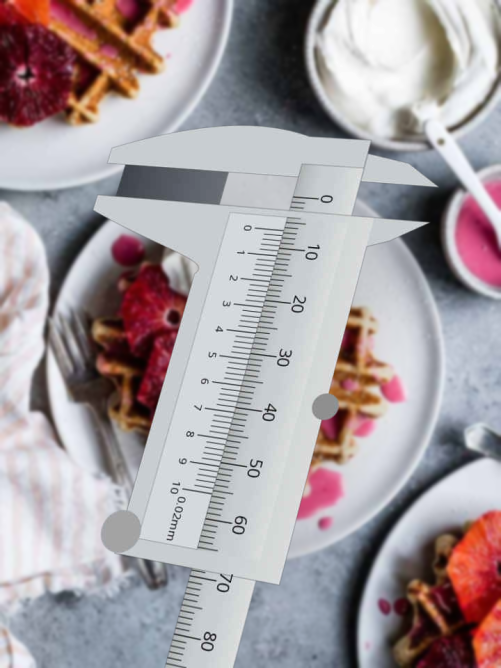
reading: 6.6
